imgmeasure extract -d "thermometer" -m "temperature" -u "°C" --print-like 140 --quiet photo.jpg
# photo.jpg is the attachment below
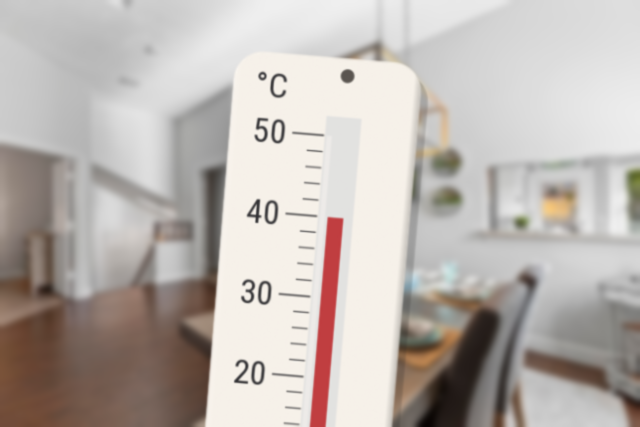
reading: 40
